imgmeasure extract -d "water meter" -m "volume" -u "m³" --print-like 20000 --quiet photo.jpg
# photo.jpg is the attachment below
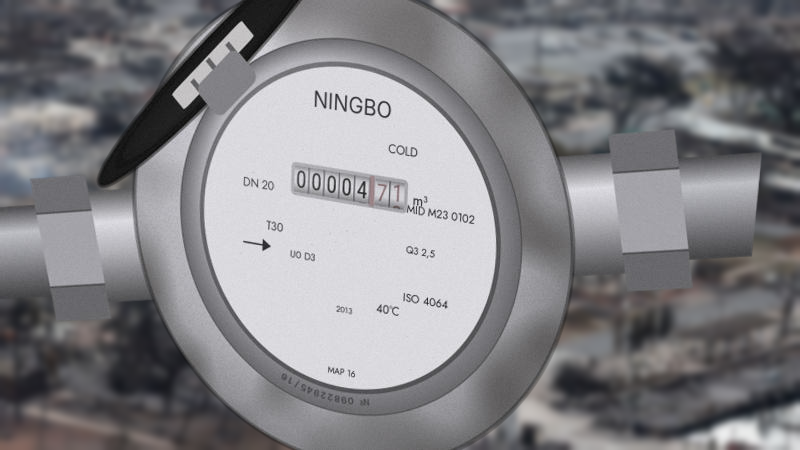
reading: 4.71
